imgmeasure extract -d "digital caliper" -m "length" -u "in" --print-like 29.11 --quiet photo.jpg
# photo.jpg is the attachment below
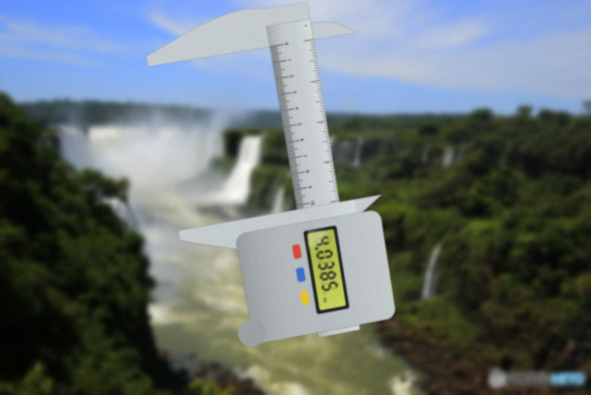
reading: 4.0385
